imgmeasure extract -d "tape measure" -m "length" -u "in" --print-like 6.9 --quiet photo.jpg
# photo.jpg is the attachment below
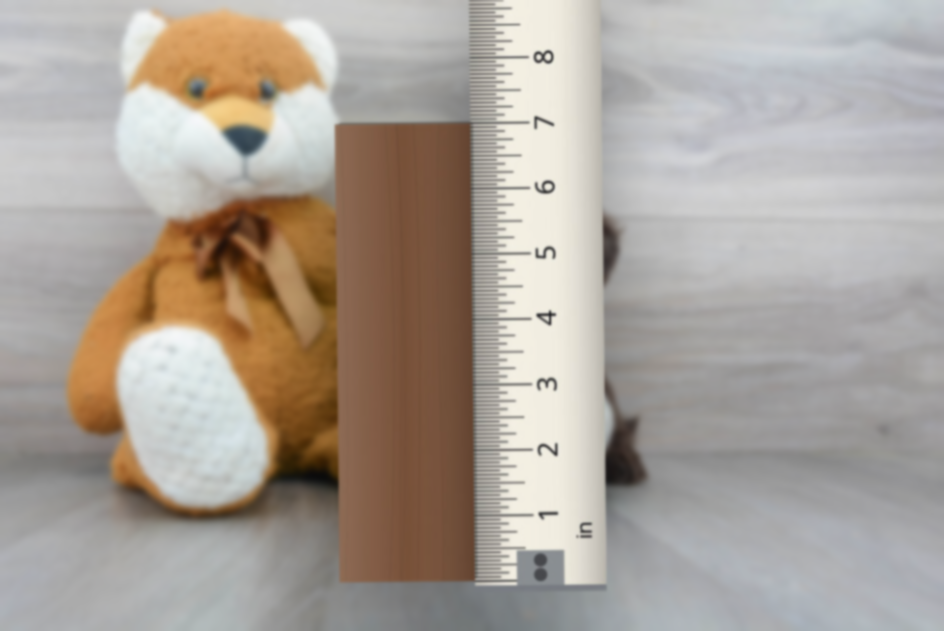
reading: 7
